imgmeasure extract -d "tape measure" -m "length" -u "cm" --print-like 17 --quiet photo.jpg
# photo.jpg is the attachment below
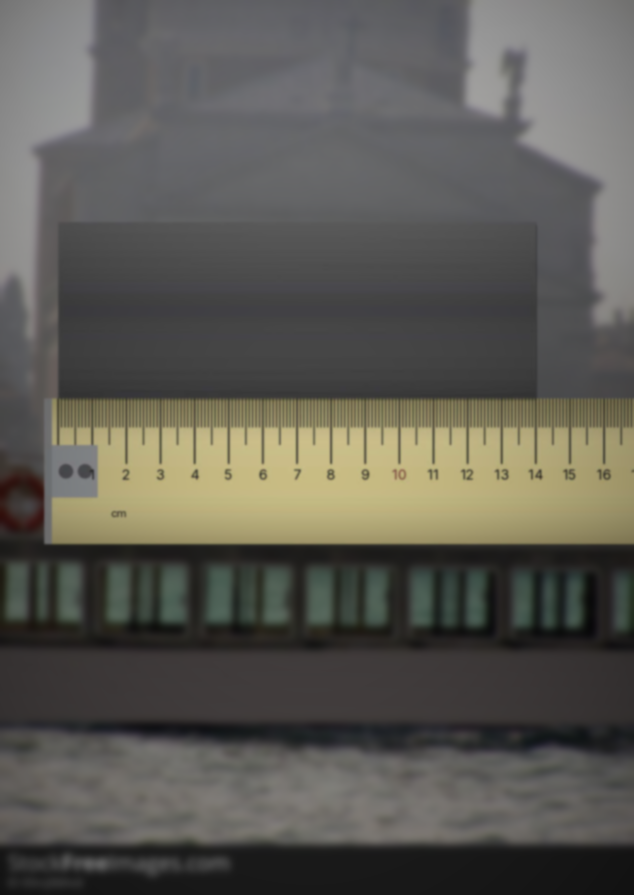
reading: 14
